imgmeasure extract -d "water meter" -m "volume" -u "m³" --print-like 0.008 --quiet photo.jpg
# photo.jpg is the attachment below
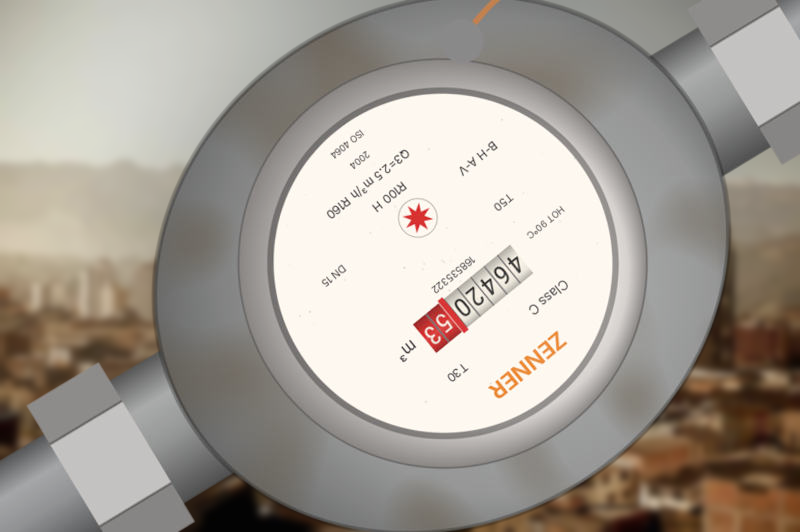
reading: 46420.53
